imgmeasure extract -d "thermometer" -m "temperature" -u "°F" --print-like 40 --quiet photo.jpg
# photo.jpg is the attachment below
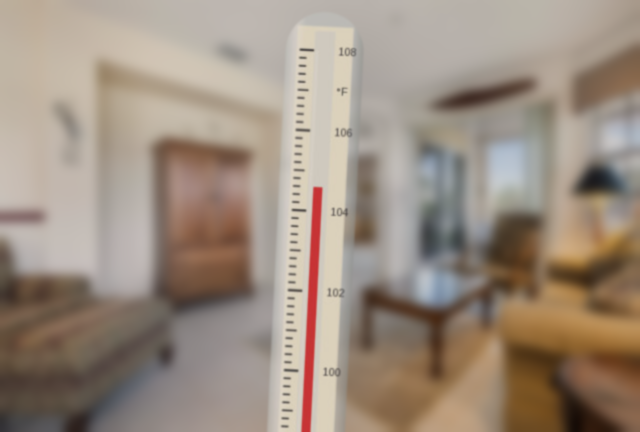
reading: 104.6
